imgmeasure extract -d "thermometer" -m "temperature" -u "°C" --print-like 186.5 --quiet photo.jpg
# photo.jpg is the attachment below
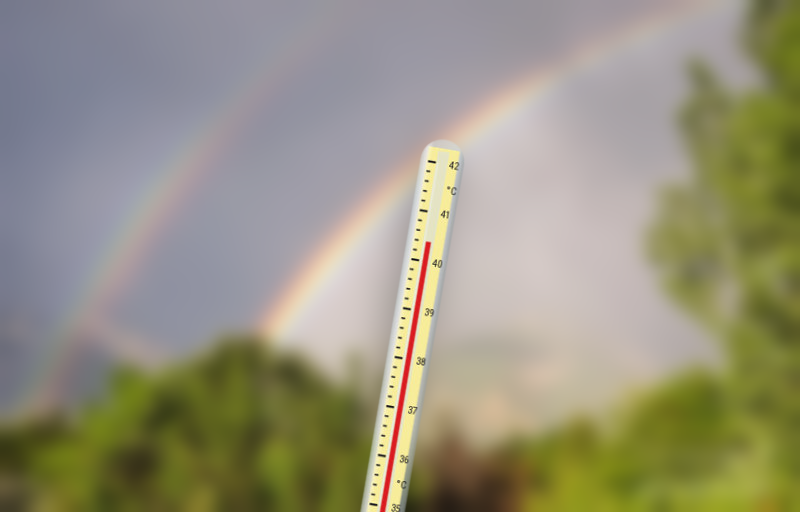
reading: 40.4
